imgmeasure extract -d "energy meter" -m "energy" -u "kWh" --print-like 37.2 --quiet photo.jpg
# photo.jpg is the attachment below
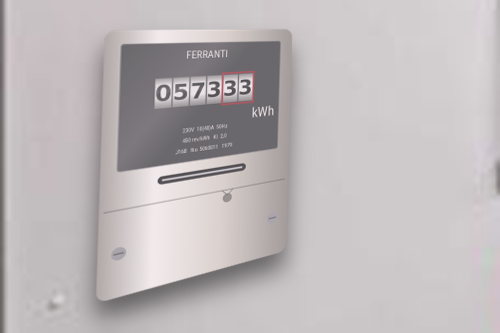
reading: 573.33
